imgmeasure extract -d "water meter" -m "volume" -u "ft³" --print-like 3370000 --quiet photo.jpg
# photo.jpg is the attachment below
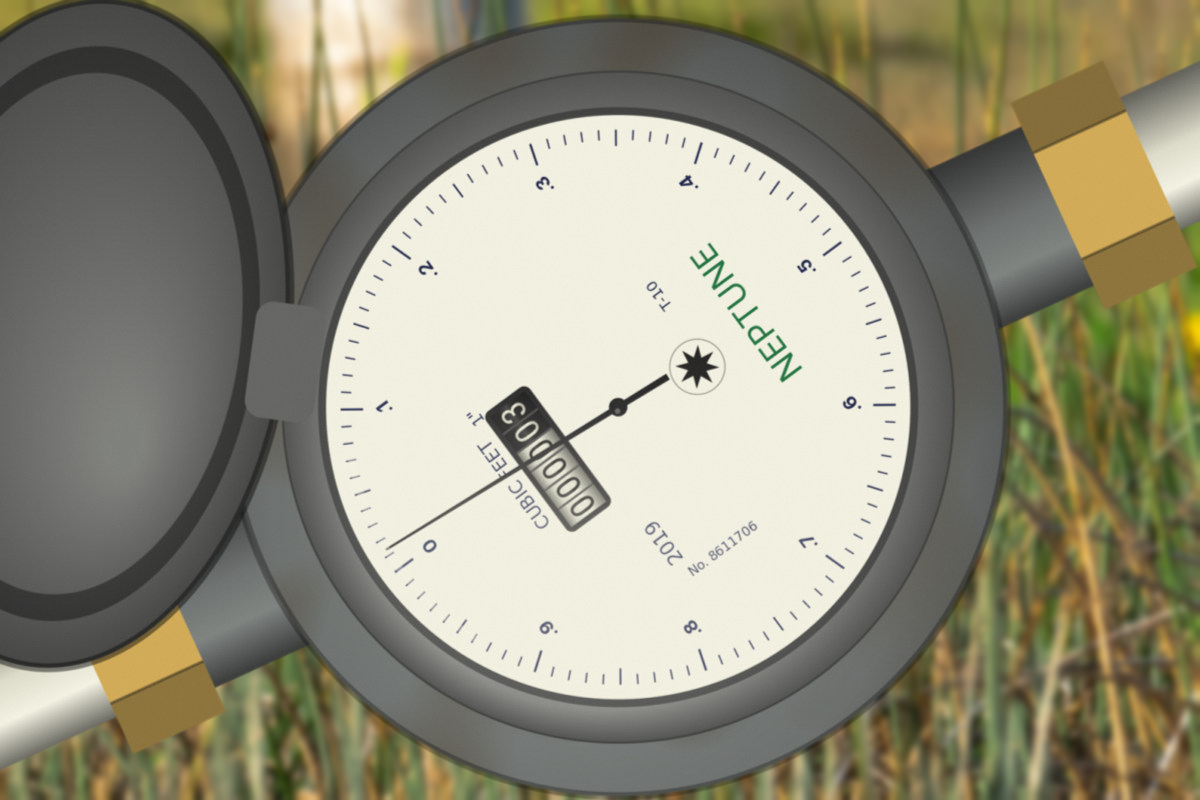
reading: 3.01
